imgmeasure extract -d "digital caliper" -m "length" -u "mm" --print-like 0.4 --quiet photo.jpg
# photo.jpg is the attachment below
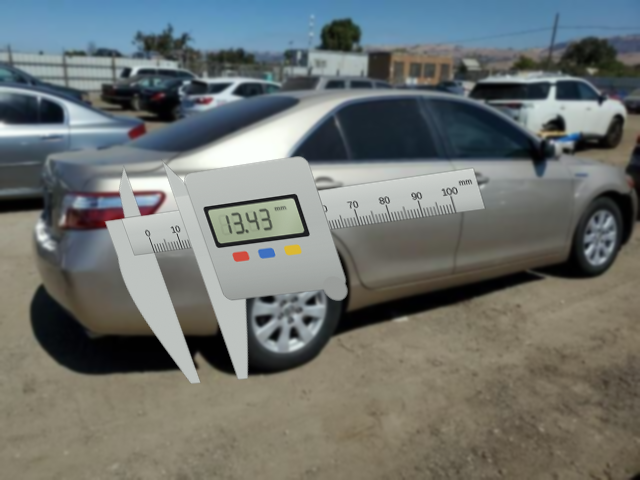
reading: 13.43
